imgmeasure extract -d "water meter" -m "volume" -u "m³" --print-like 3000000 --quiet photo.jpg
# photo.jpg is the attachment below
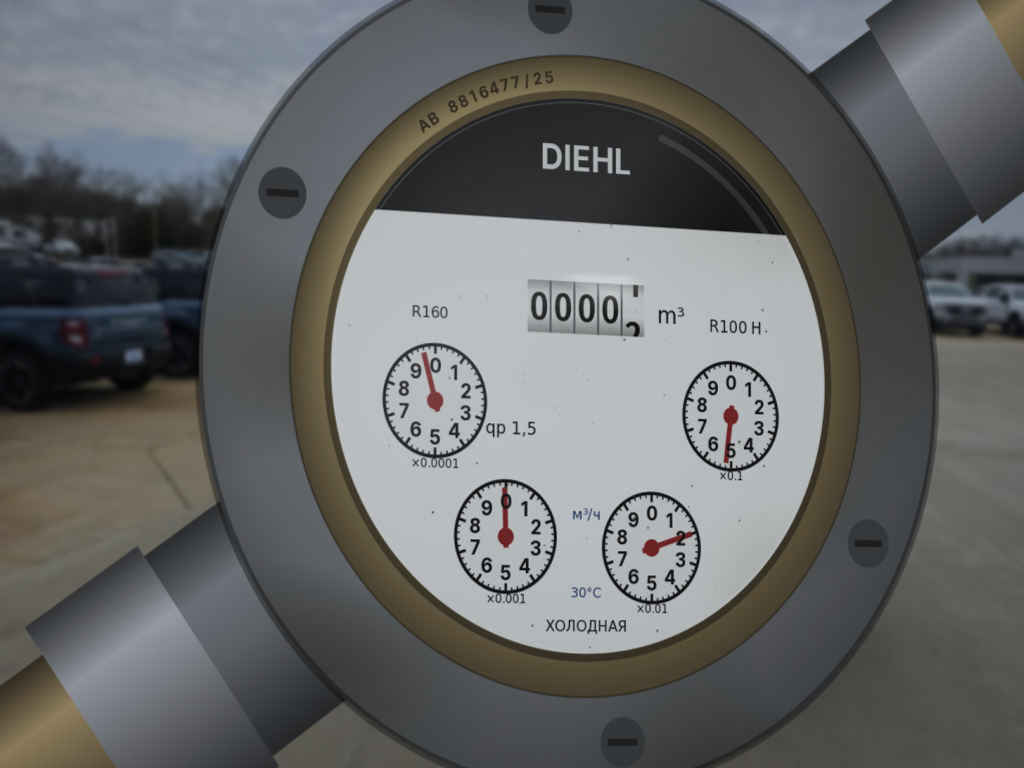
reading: 1.5199
